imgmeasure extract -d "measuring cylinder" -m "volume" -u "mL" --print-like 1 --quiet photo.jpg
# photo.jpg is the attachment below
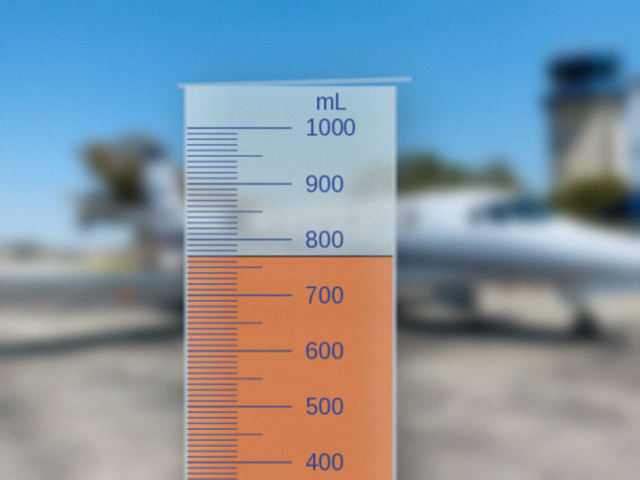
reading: 770
